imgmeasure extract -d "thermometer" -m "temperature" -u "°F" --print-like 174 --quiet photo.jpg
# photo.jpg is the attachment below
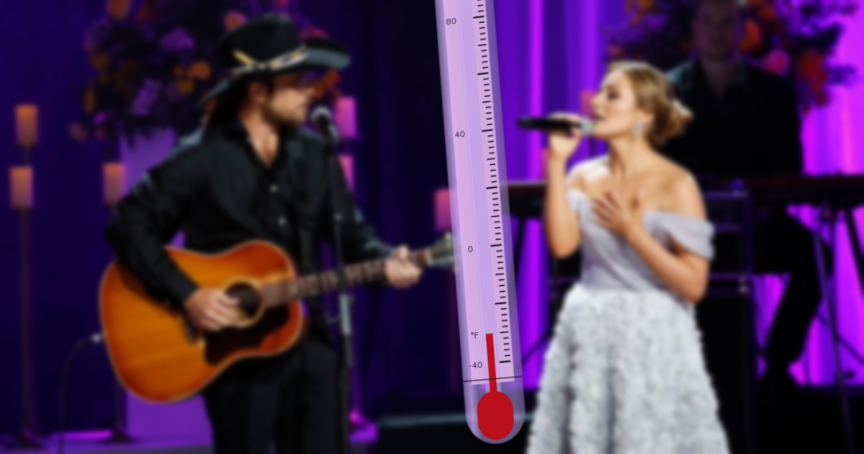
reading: -30
